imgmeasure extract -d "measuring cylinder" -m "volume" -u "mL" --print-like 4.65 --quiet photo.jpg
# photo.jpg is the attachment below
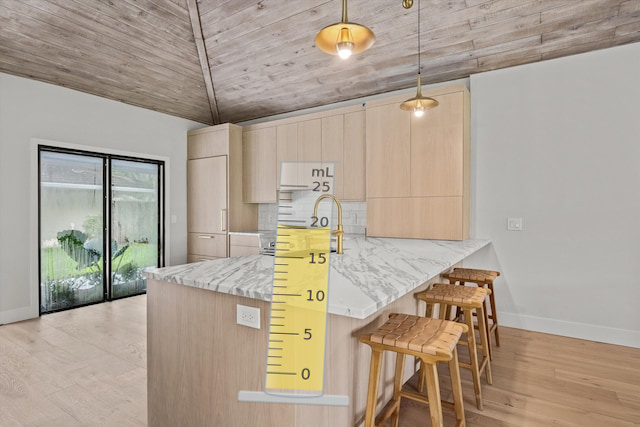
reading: 19
